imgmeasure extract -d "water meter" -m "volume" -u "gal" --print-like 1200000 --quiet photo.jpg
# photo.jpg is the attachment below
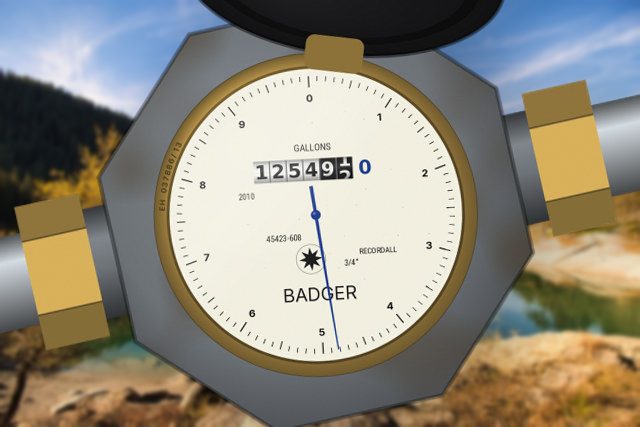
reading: 1254914.8
